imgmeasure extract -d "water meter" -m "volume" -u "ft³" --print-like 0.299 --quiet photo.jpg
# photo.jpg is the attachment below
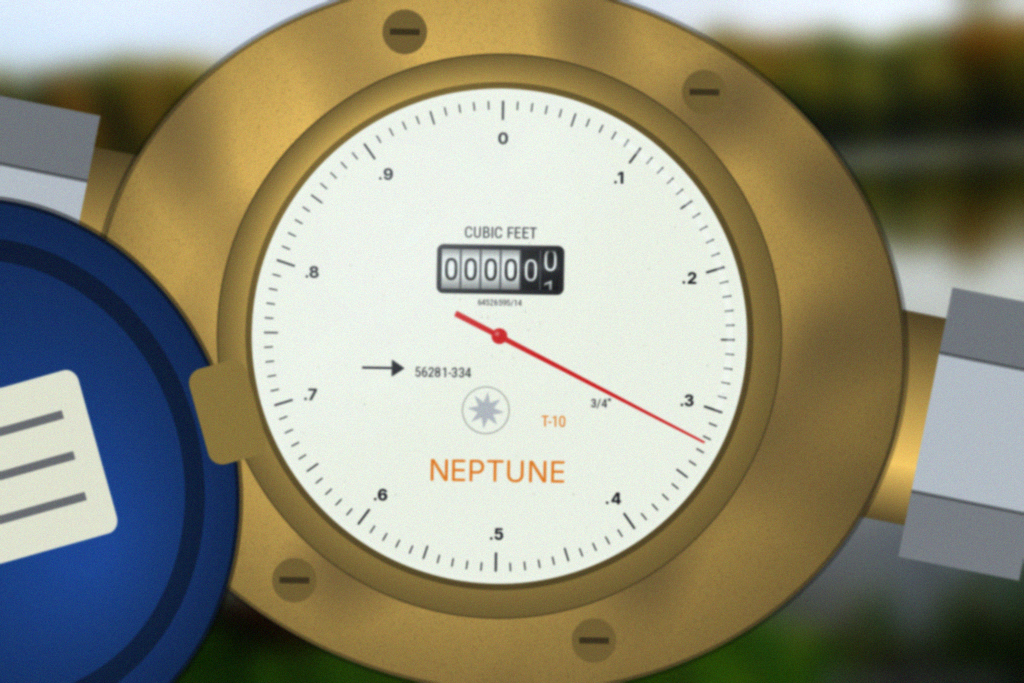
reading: 0.32
